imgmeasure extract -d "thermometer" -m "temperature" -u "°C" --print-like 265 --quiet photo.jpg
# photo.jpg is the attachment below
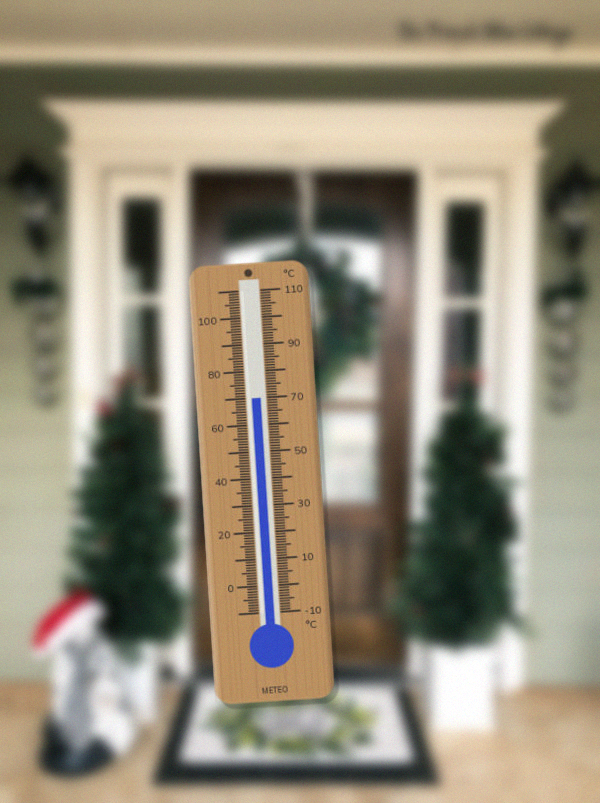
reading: 70
